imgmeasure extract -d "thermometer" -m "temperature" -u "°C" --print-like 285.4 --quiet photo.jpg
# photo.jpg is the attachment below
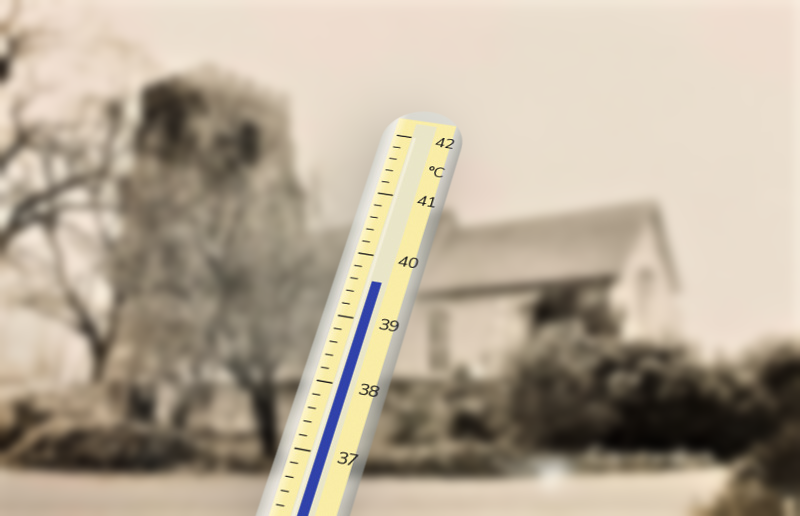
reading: 39.6
